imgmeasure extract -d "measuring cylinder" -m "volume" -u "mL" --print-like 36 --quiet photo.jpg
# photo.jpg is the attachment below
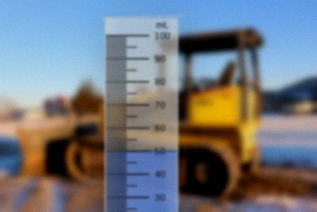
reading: 50
